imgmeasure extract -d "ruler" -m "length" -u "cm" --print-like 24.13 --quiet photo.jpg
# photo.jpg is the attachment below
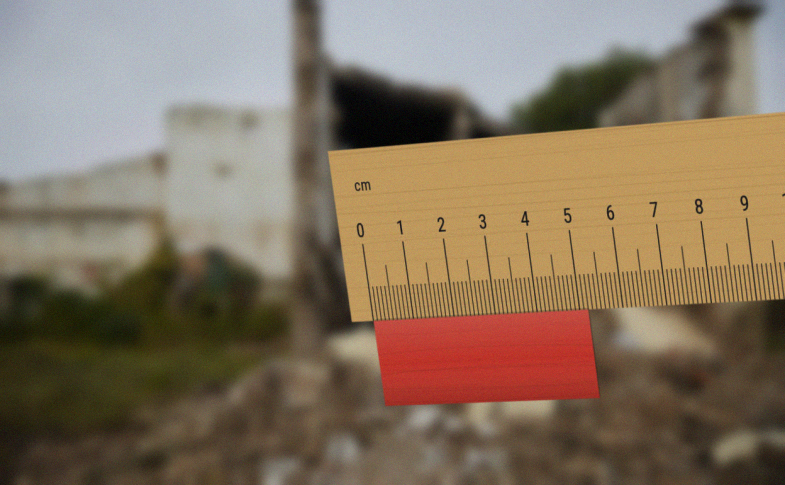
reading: 5.2
